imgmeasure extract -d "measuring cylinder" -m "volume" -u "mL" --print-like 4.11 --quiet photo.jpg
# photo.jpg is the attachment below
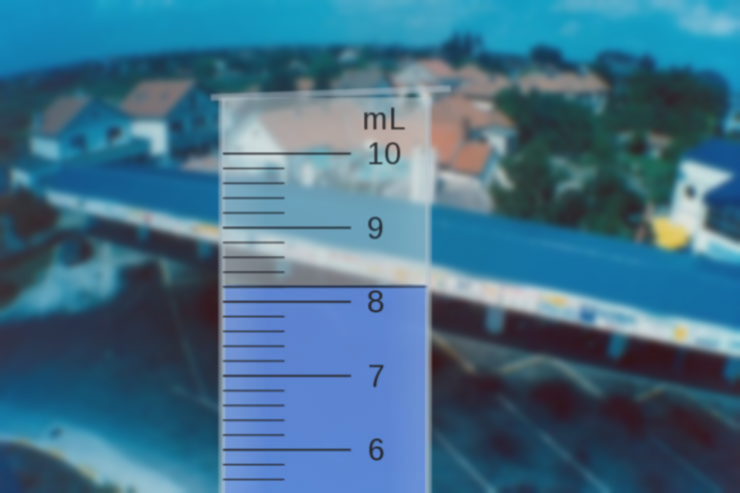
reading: 8.2
